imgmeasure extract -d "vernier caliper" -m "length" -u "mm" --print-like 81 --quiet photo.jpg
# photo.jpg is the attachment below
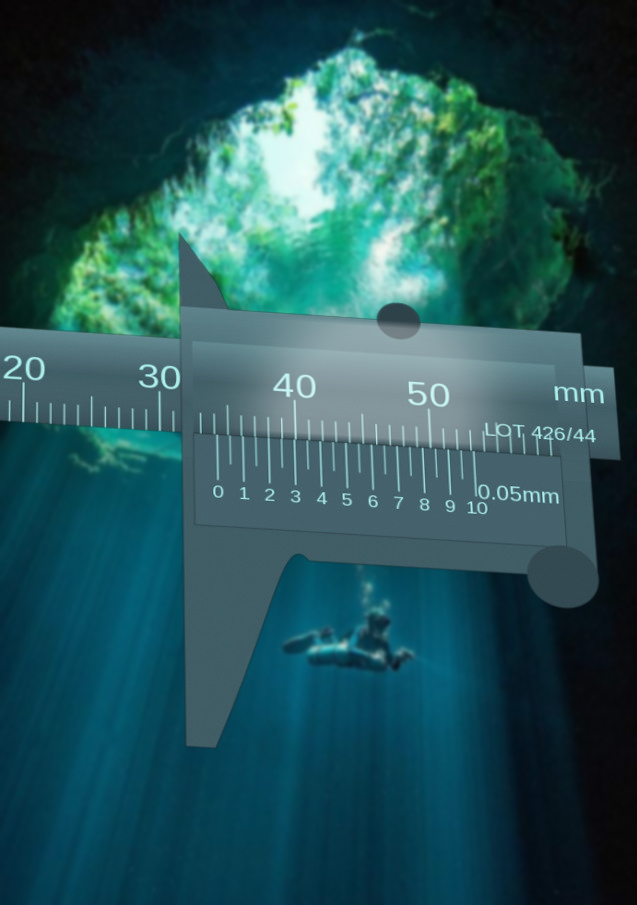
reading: 34.2
